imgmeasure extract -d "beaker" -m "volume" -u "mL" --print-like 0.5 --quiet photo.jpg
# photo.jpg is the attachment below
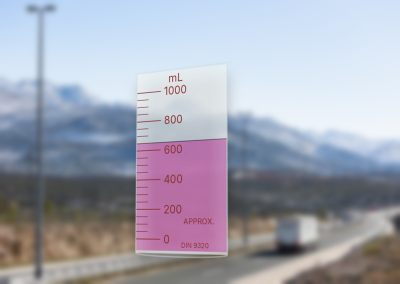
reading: 650
